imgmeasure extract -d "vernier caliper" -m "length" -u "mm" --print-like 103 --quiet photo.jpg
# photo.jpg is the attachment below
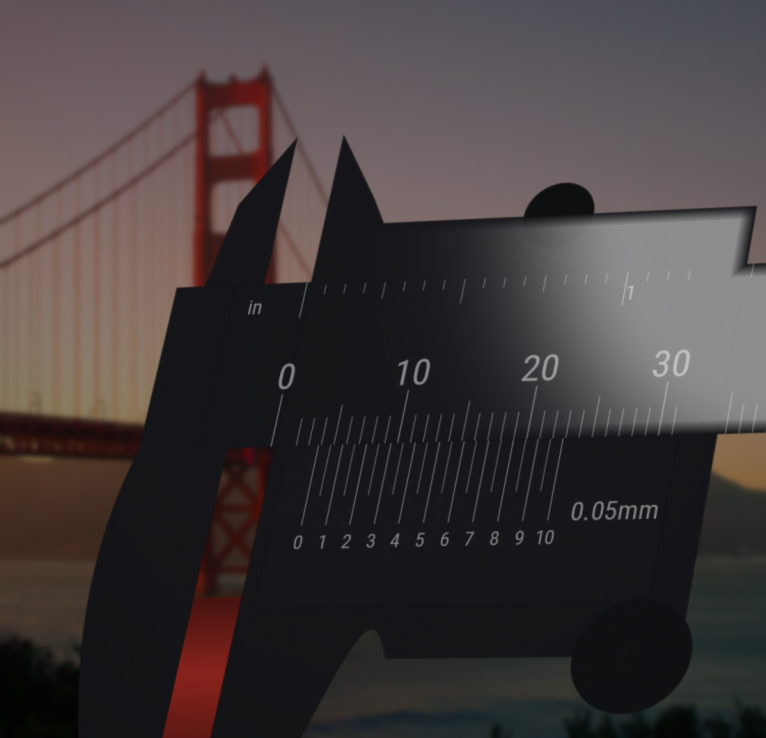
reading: 3.8
